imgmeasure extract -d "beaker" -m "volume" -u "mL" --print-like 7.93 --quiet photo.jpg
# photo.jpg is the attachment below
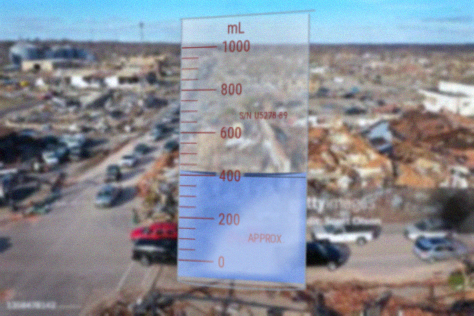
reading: 400
